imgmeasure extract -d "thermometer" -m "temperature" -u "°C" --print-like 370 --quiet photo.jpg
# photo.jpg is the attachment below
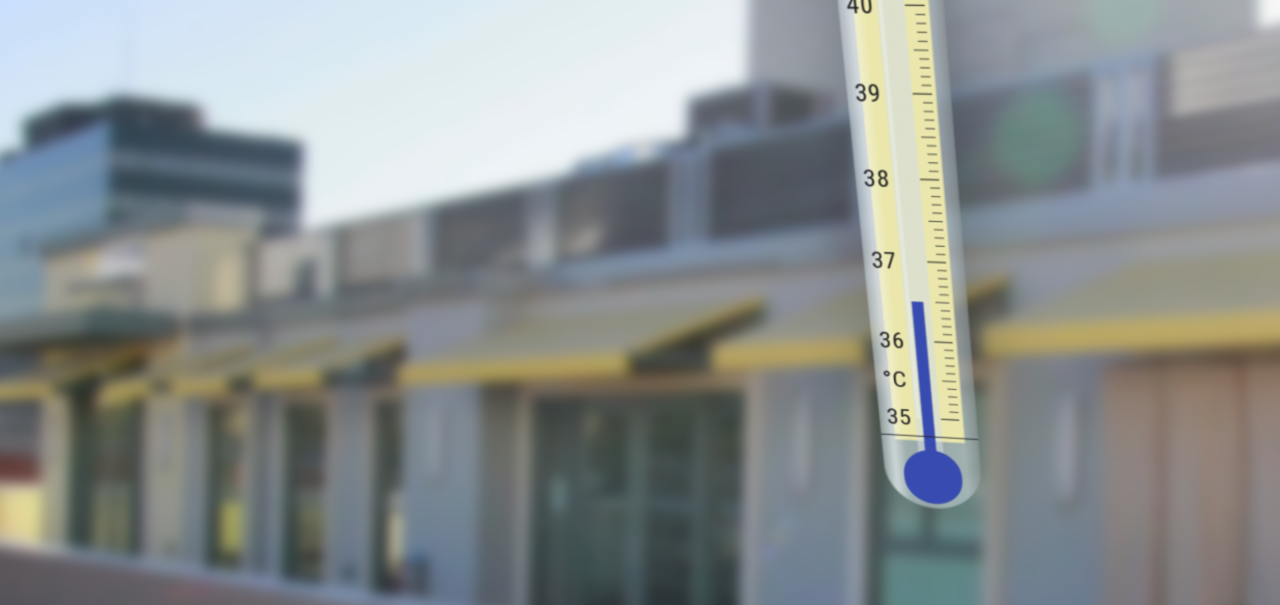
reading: 36.5
